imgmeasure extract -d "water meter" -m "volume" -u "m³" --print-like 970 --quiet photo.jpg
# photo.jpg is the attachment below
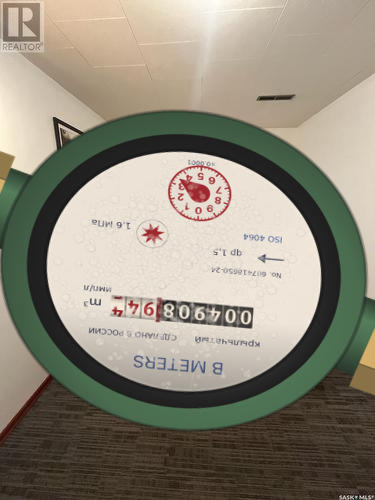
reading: 4908.9443
